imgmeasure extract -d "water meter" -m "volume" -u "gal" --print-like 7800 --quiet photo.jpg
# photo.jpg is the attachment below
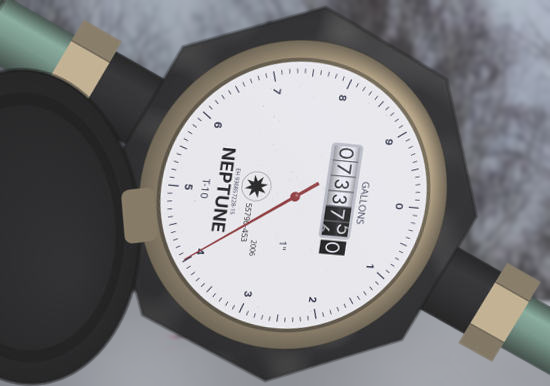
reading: 733754.0
